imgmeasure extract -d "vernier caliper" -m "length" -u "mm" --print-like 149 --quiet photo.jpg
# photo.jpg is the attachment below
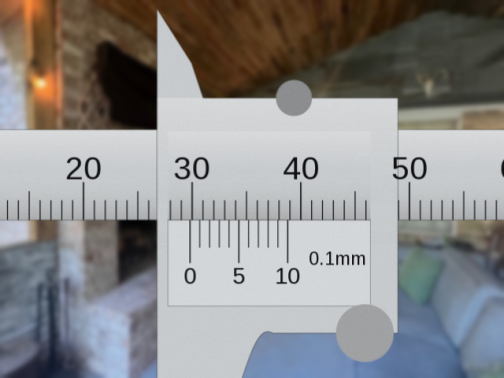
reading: 29.8
